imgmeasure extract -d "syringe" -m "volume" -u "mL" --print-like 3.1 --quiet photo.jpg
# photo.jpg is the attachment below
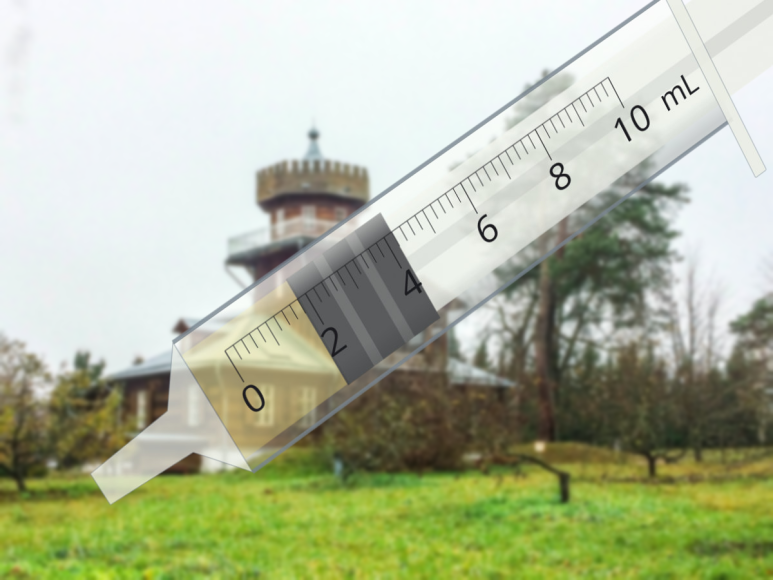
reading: 1.8
